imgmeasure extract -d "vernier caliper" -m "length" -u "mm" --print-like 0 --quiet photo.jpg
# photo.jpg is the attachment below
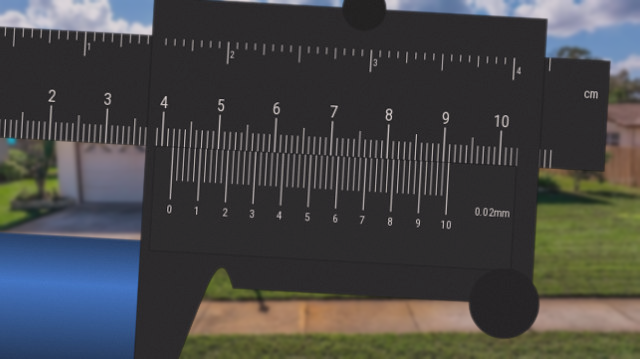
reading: 42.0
